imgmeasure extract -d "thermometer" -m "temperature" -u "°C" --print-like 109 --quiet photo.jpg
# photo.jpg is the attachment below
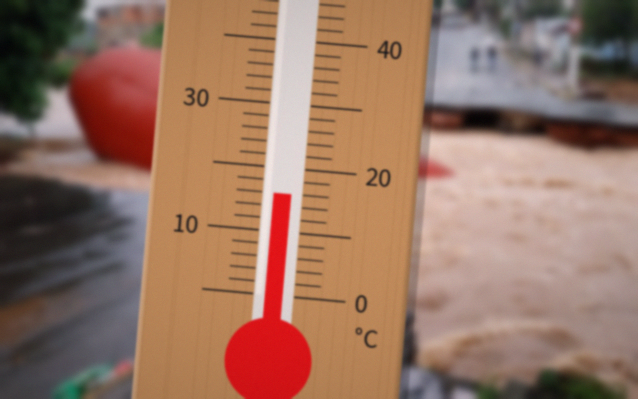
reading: 16
